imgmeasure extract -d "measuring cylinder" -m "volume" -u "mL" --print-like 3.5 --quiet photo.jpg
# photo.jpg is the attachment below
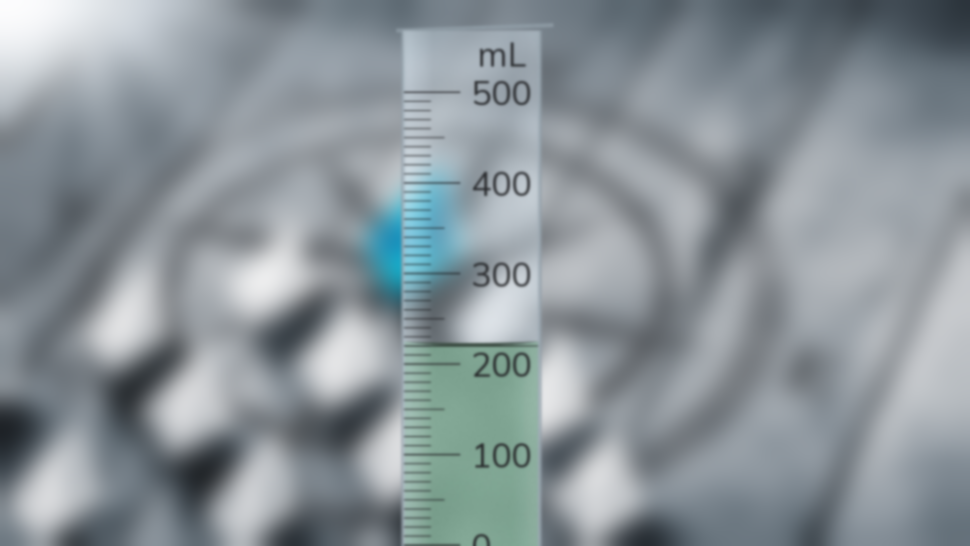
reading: 220
